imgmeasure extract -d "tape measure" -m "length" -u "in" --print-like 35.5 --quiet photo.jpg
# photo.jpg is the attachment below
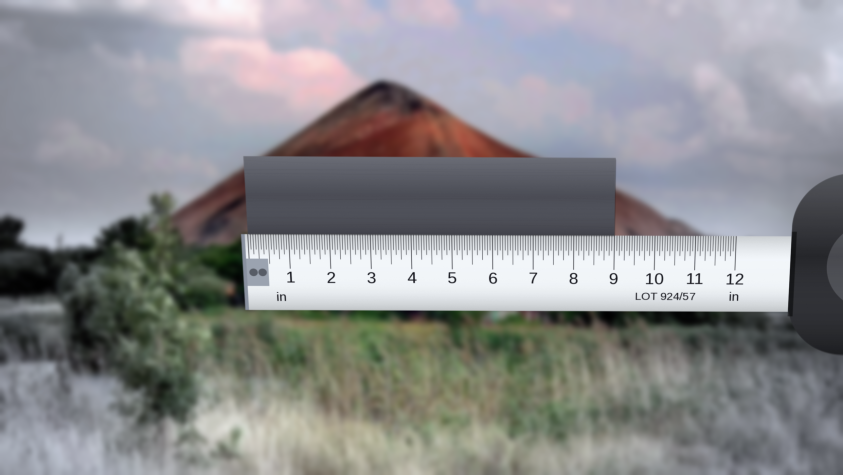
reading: 9
